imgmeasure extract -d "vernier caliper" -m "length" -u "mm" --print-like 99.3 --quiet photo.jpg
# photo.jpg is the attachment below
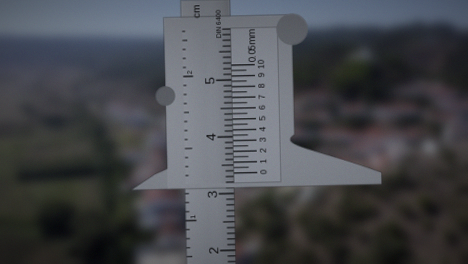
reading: 33.6
